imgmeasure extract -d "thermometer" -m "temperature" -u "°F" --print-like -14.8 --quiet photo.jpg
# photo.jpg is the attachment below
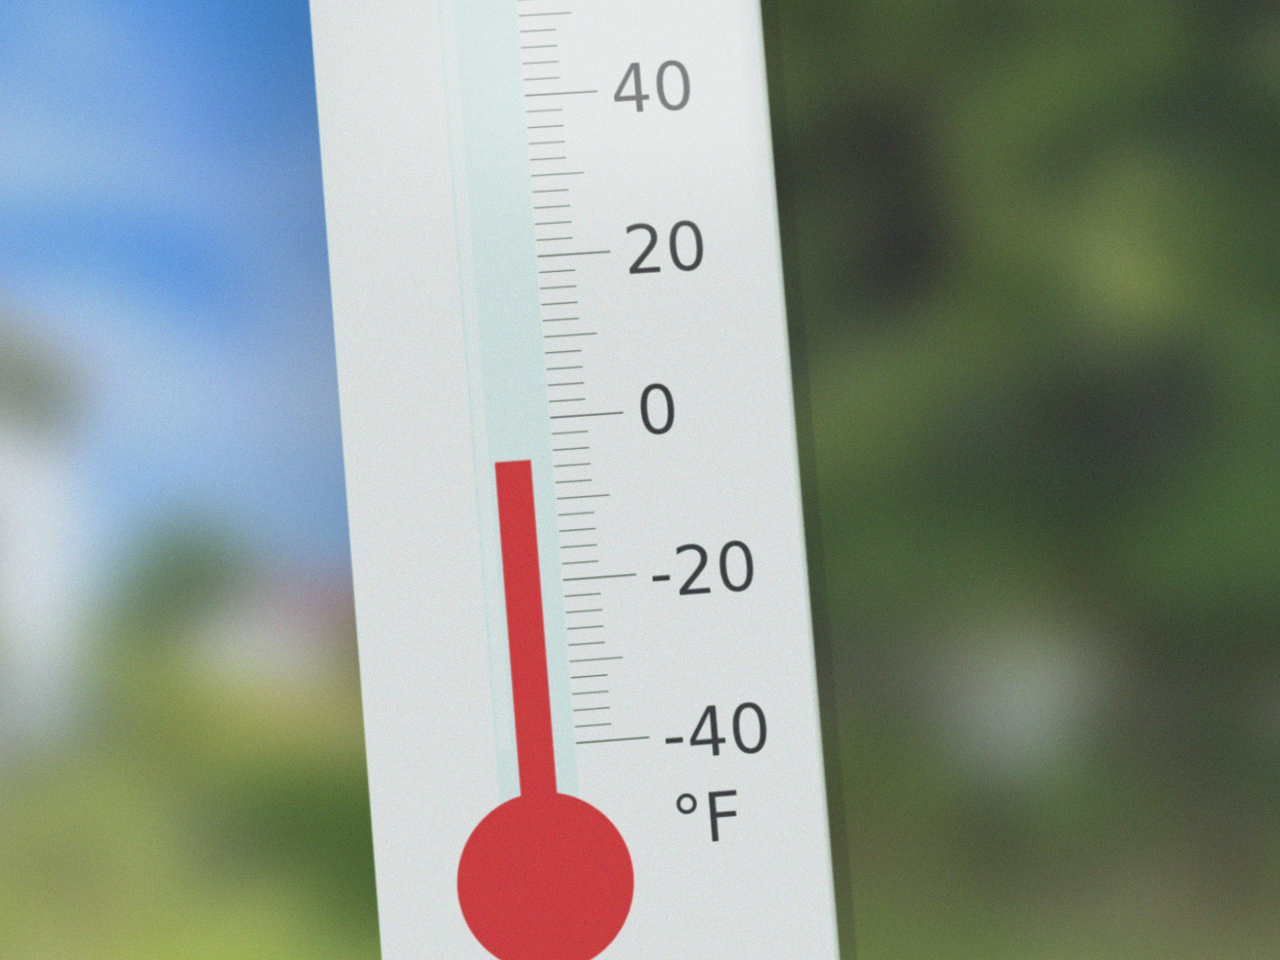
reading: -5
